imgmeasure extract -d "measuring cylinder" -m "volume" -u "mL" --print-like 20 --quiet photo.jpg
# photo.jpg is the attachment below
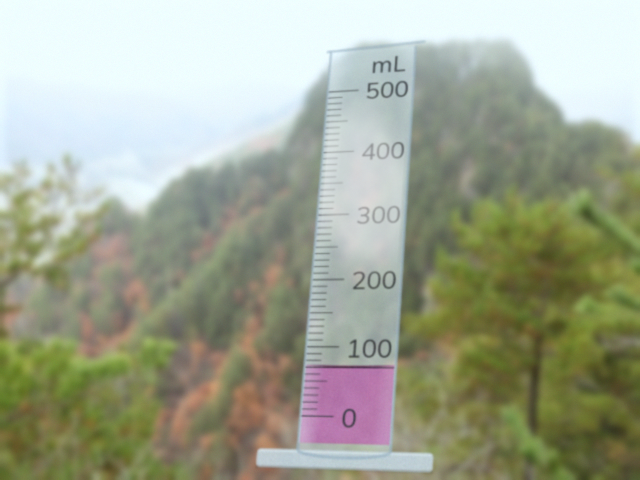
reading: 70
